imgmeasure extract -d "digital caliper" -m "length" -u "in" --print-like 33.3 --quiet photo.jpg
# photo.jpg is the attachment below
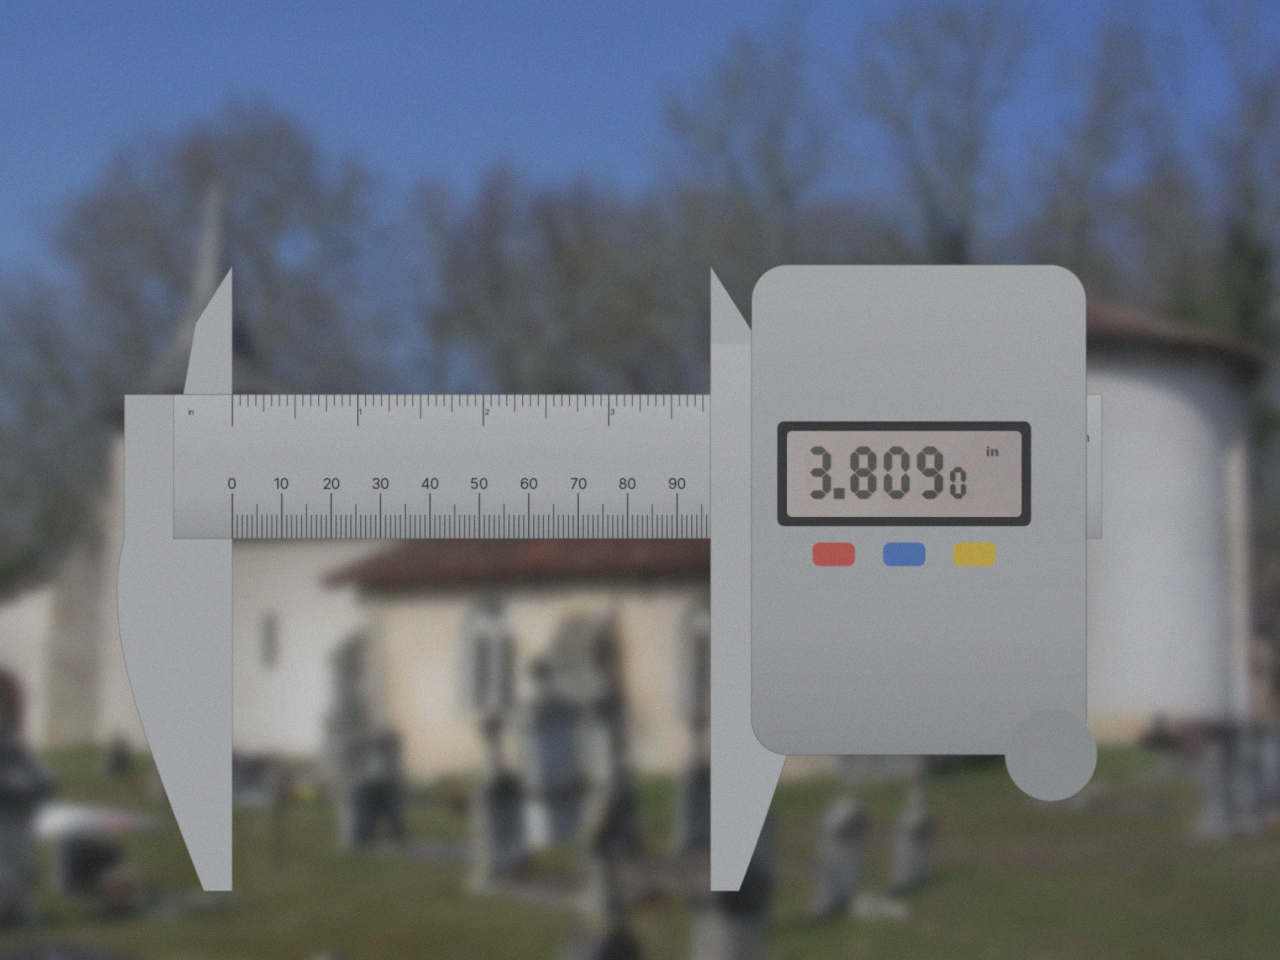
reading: 3.8090
